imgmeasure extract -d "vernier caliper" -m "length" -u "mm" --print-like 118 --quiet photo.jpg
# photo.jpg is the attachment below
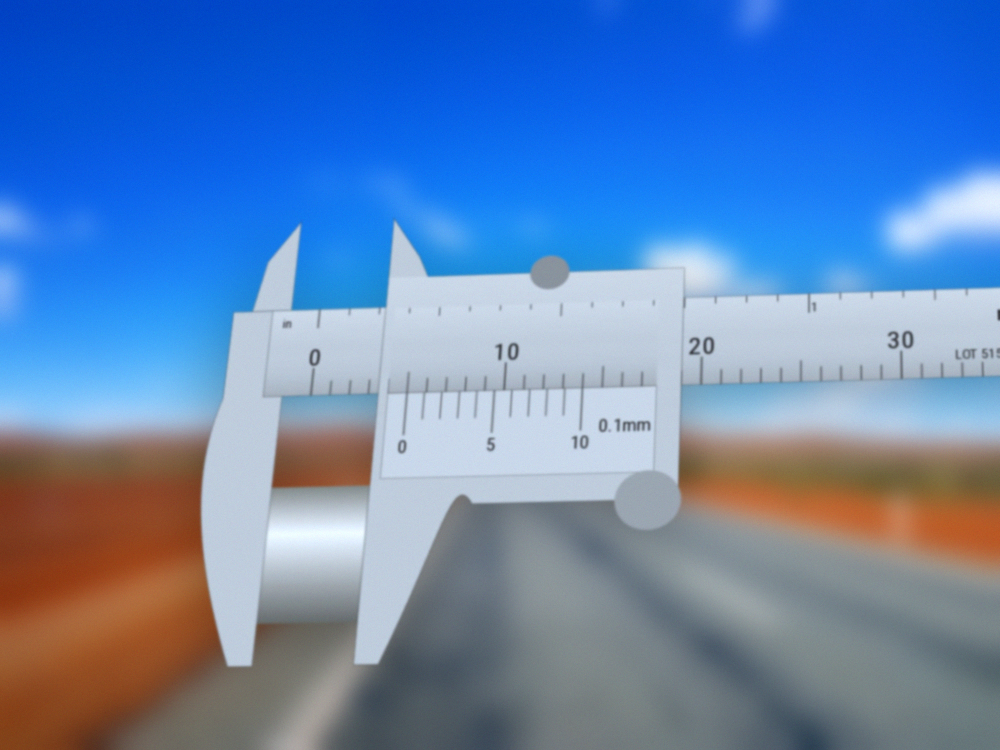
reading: 5.0
